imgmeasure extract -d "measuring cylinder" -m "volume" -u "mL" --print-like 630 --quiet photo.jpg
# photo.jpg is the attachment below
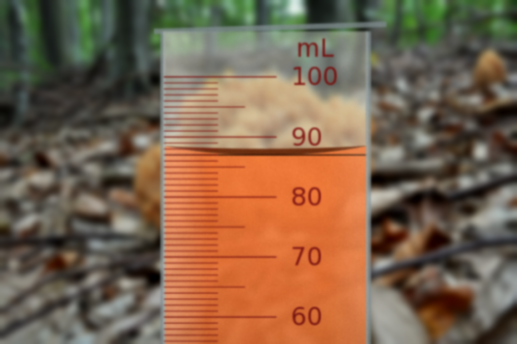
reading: 87
